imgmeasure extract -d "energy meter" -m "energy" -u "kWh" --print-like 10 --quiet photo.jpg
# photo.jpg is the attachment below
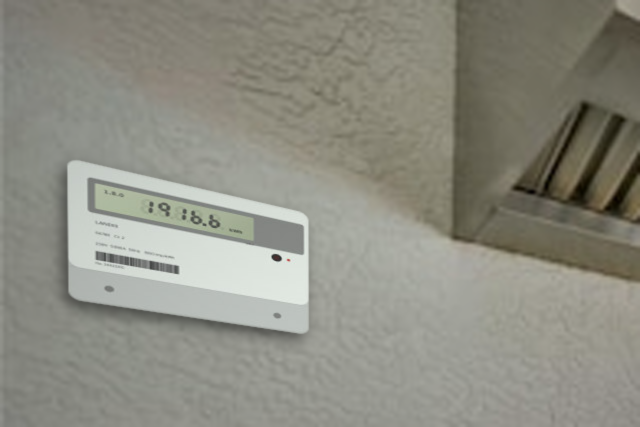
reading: 1916.6
